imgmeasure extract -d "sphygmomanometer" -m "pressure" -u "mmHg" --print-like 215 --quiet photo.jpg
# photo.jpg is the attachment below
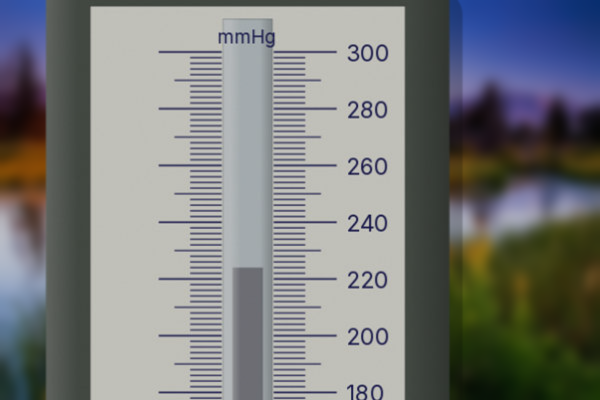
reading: 224
